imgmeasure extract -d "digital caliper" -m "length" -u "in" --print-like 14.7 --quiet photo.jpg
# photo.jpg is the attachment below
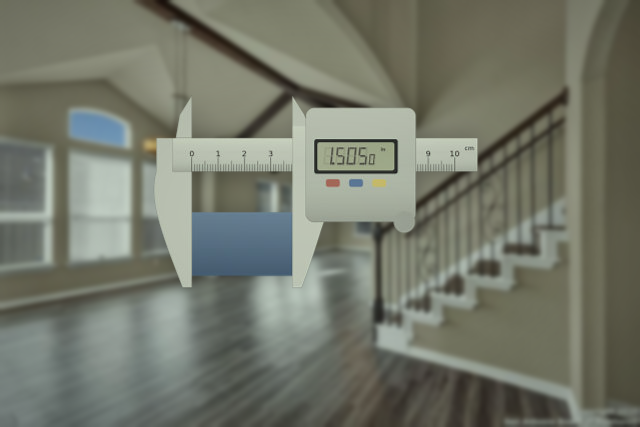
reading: 1.5050
